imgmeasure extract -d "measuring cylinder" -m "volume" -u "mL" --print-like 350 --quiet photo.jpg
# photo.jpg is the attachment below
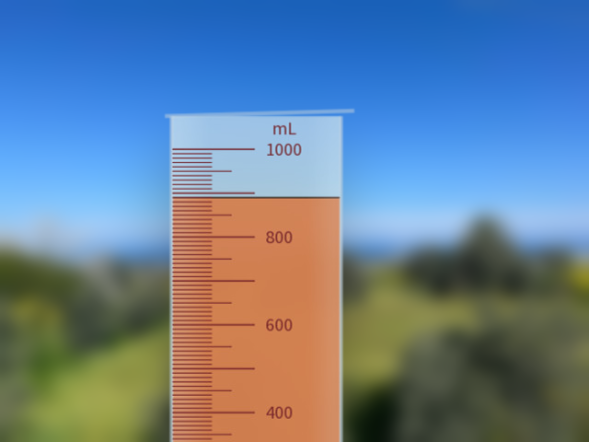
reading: 890
